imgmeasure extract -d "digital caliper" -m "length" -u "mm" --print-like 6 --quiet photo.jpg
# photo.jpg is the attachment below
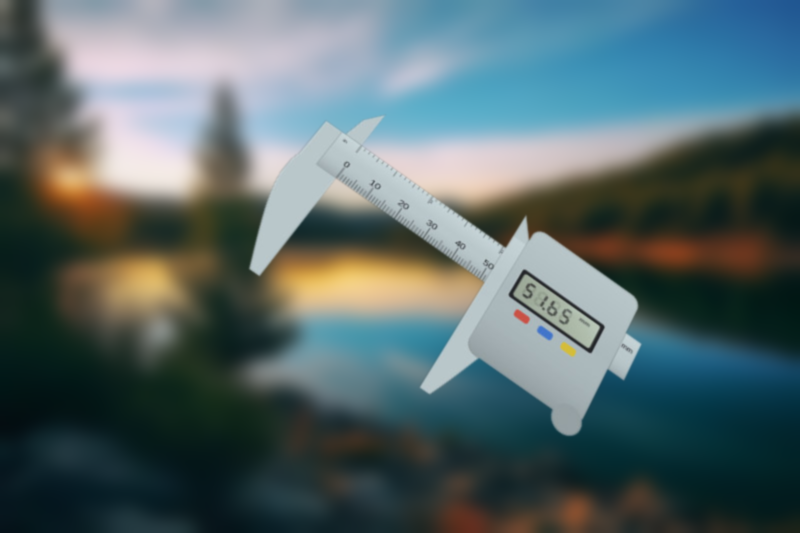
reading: 51.65
